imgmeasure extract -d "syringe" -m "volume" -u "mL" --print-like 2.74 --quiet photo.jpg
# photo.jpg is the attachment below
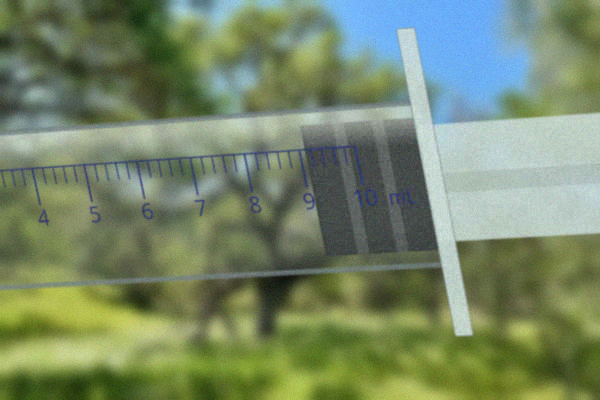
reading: 9.1
